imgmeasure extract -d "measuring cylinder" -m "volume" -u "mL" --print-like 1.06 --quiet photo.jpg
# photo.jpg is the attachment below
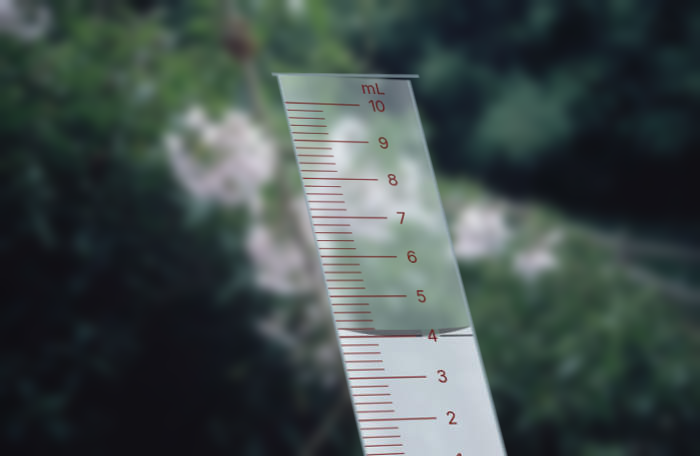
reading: 4
